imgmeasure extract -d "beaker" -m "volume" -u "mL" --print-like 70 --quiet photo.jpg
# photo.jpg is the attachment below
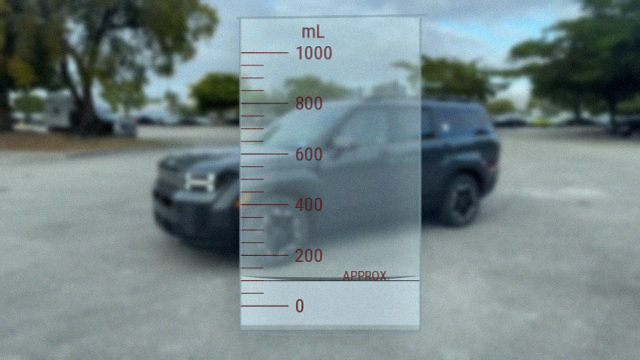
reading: 100
